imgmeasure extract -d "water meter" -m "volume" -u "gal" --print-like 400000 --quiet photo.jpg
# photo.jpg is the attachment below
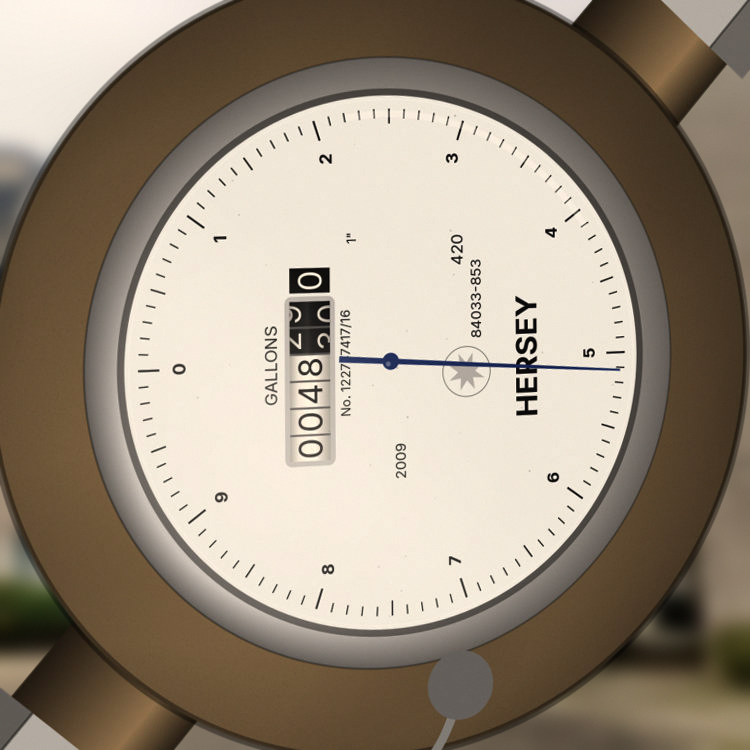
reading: 48295.1
